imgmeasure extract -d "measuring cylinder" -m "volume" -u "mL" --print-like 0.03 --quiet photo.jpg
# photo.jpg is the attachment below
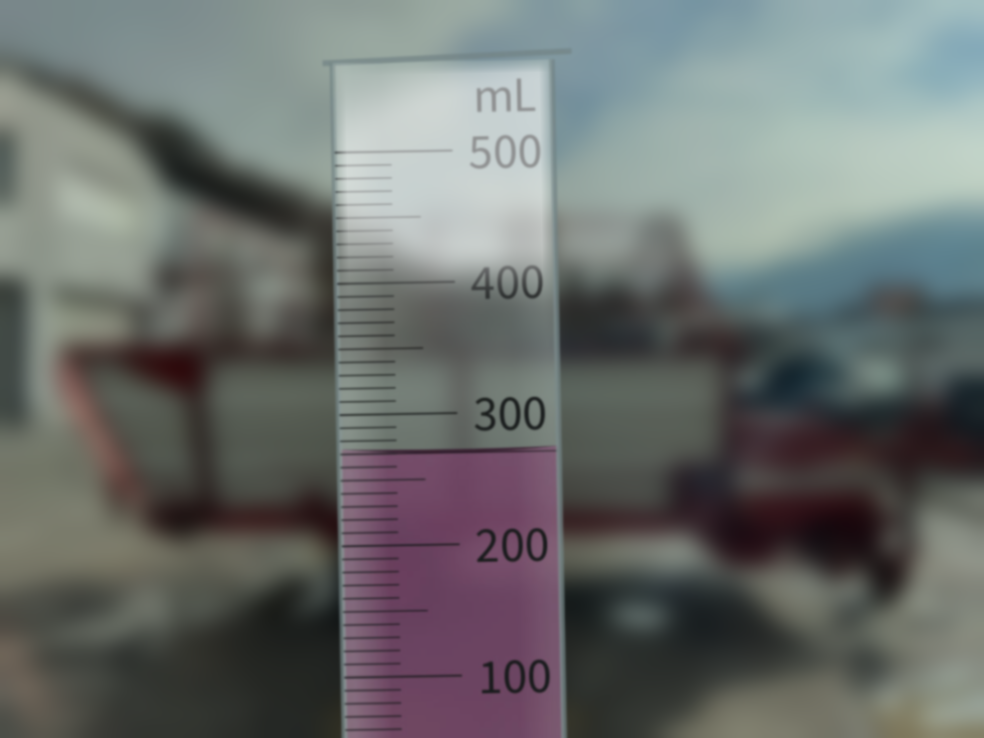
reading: 270
